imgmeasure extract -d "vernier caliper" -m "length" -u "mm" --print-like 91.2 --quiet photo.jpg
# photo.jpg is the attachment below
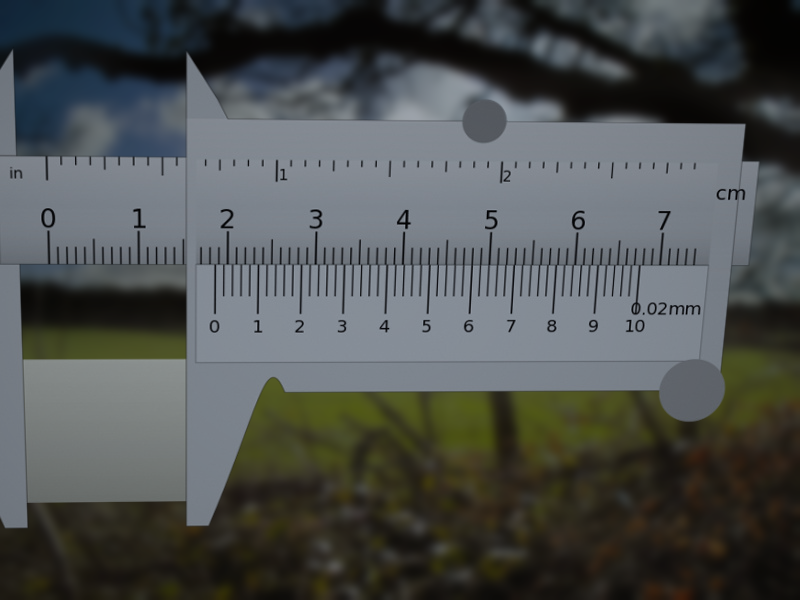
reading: 18.6
